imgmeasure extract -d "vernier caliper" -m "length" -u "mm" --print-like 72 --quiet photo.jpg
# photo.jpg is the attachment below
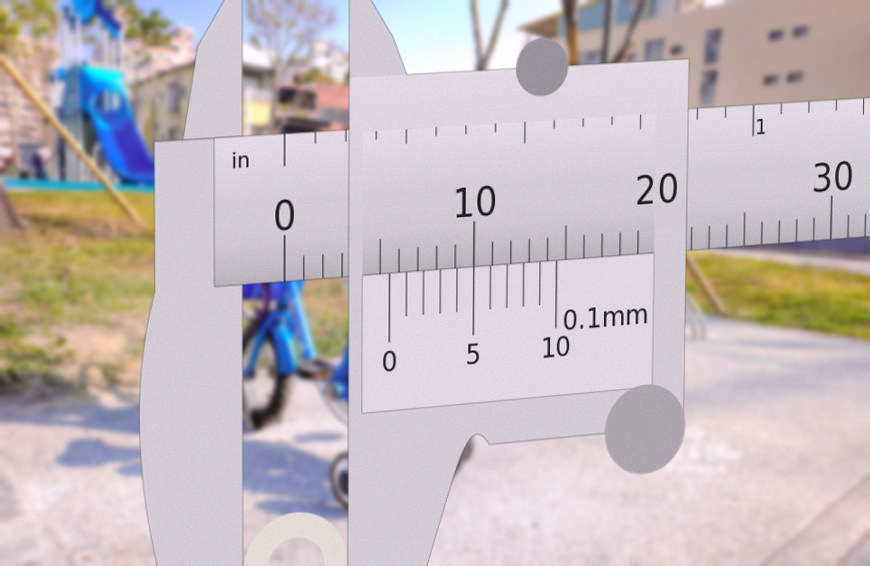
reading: 5.5
